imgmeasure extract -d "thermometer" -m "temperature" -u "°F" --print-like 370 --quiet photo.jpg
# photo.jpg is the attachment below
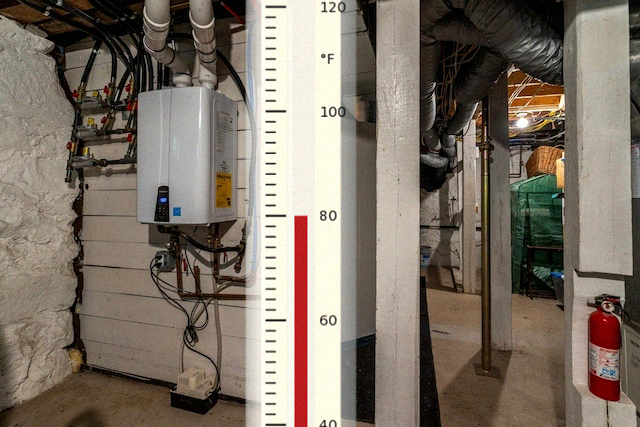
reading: 80
